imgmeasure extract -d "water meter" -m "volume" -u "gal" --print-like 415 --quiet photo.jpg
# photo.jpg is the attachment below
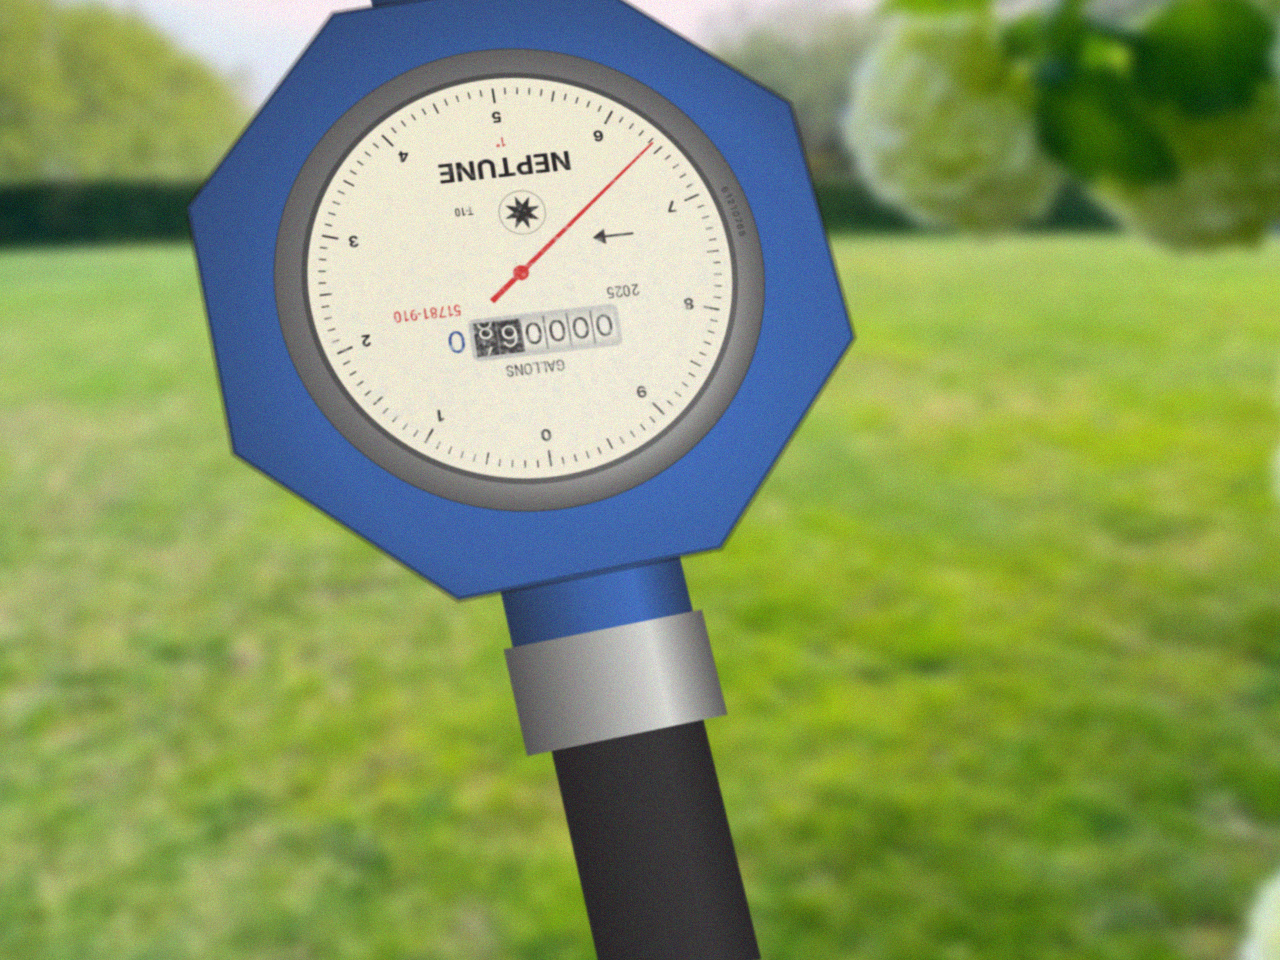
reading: 676.4
